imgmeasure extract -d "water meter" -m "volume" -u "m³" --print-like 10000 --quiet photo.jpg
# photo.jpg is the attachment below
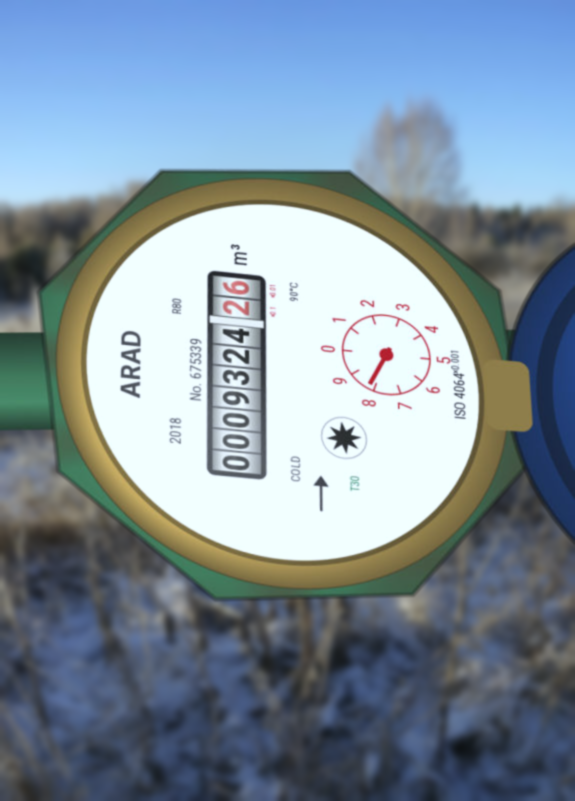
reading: 9324.268
